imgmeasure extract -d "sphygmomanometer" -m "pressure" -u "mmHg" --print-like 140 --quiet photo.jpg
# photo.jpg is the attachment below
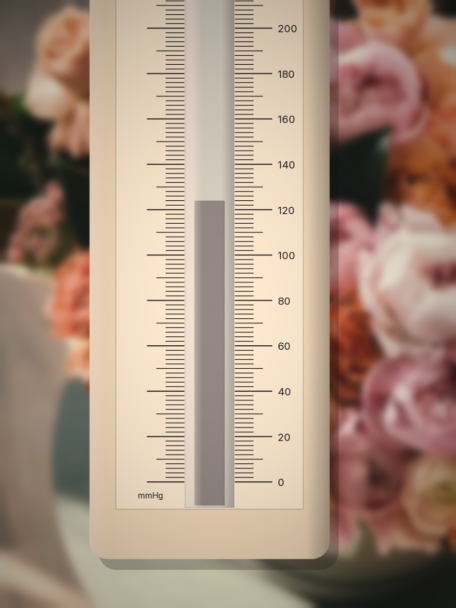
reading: 124
